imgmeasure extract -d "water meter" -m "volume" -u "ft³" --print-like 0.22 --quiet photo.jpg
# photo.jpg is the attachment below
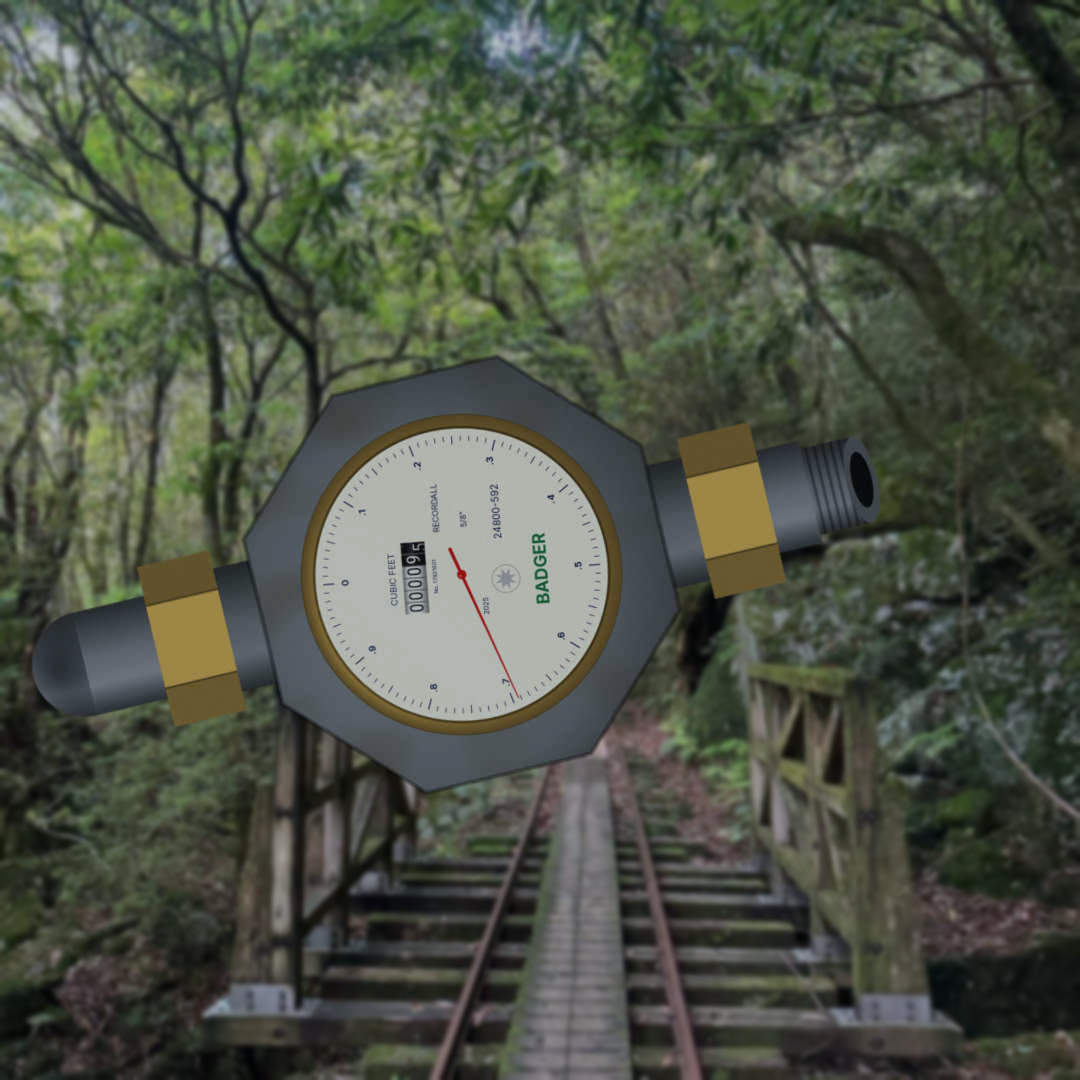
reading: 94.69
